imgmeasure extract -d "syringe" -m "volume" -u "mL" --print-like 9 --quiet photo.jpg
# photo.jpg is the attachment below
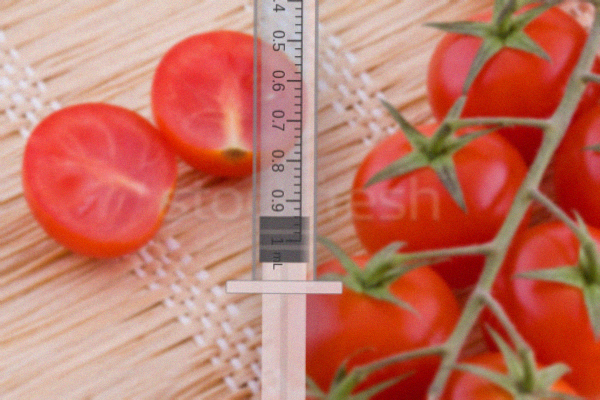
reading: 0.94
